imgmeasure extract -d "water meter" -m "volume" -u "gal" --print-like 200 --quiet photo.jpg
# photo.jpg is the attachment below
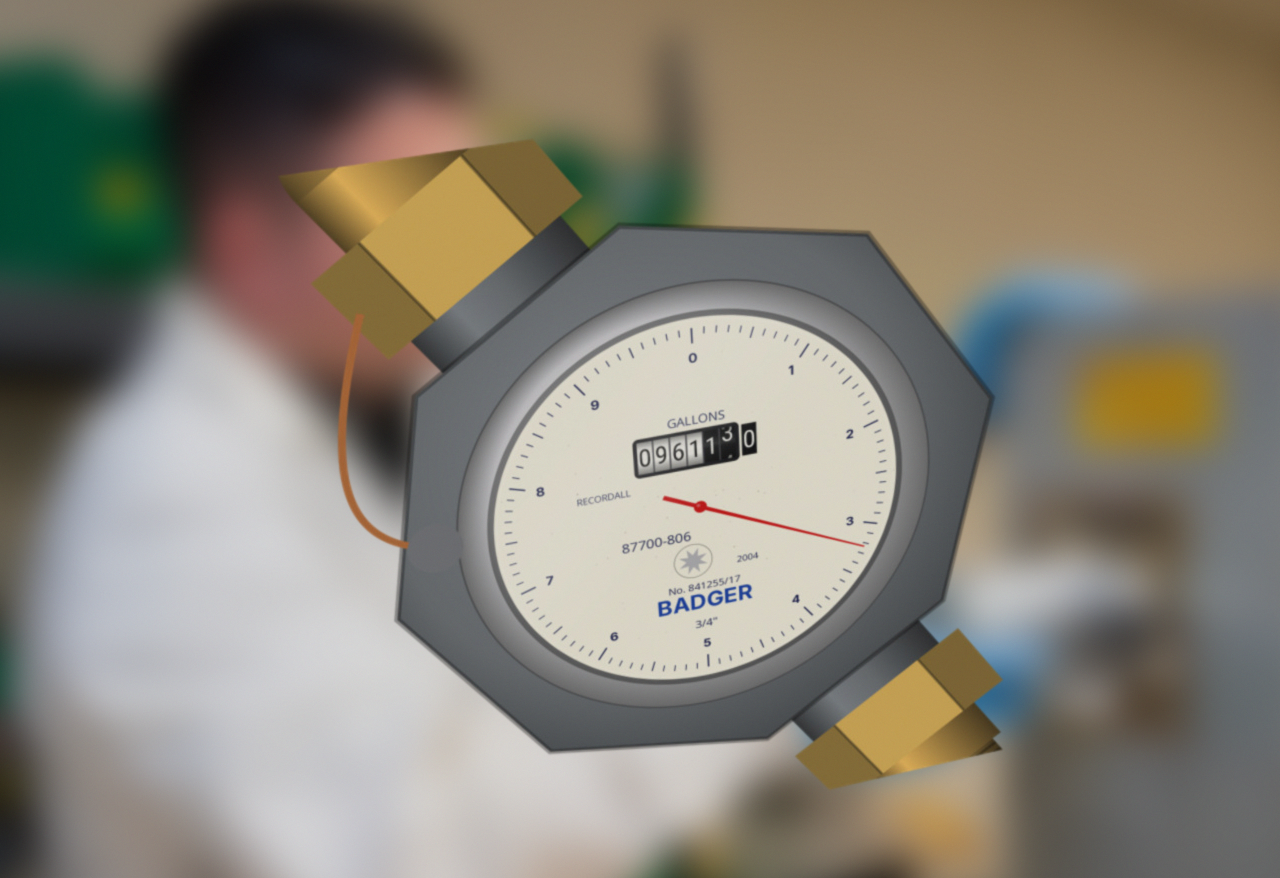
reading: 961133.2
